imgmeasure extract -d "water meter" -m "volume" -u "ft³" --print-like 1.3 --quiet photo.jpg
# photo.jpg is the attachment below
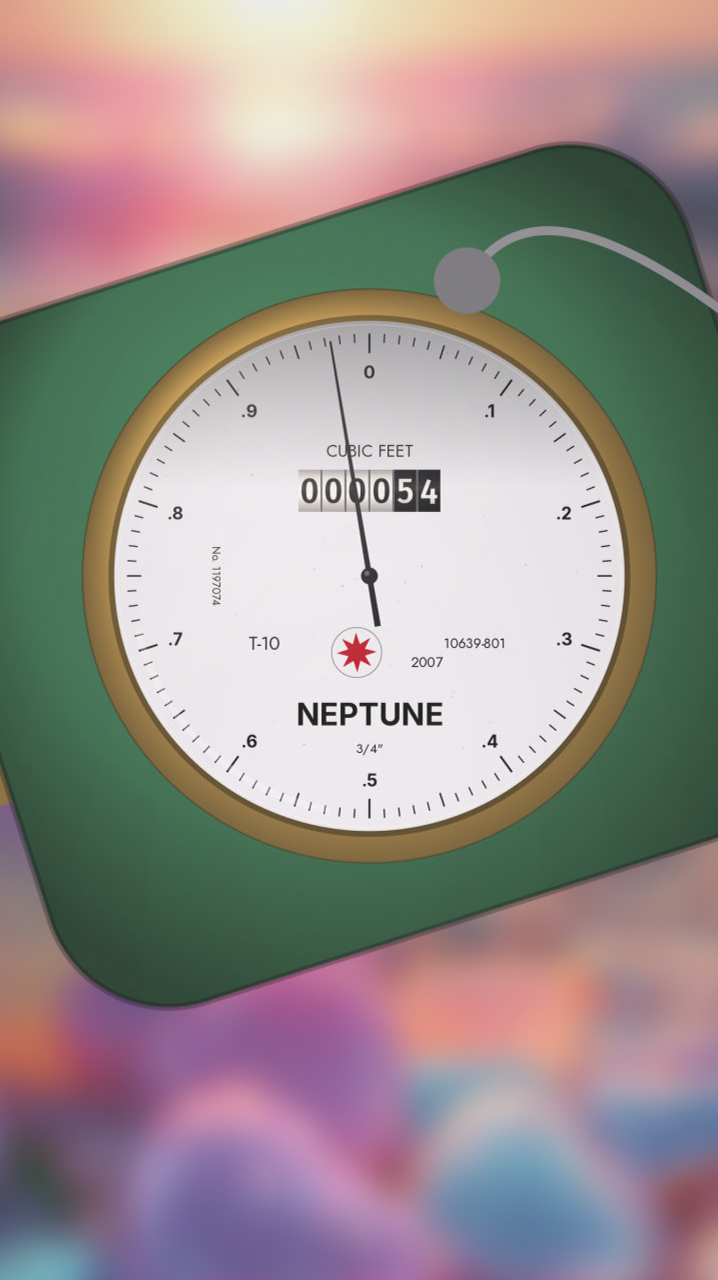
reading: 53.97
